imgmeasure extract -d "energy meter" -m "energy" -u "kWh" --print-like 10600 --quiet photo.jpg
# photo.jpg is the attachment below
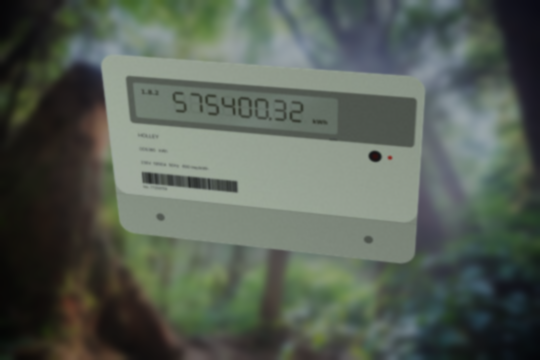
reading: 575400.32
